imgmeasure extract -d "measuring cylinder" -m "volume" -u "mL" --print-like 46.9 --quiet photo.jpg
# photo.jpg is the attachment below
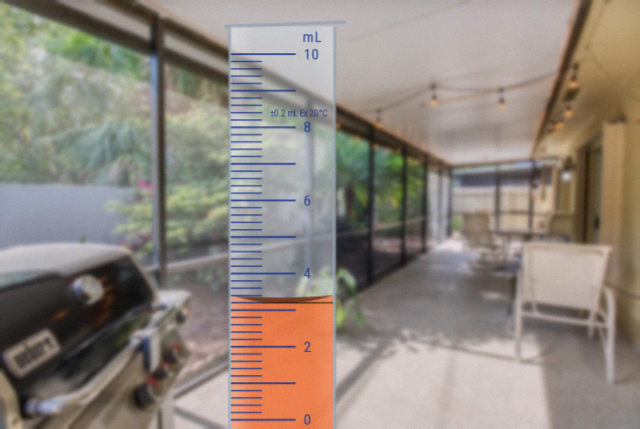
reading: 3.2
